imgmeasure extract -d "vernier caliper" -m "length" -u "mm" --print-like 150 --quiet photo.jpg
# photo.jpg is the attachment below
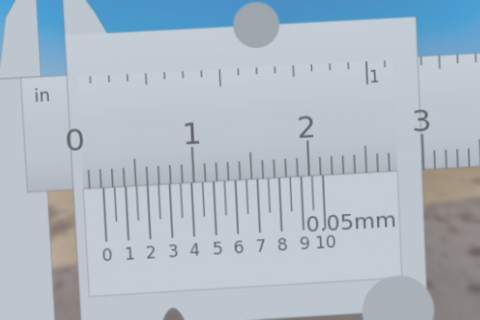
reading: 2.2
